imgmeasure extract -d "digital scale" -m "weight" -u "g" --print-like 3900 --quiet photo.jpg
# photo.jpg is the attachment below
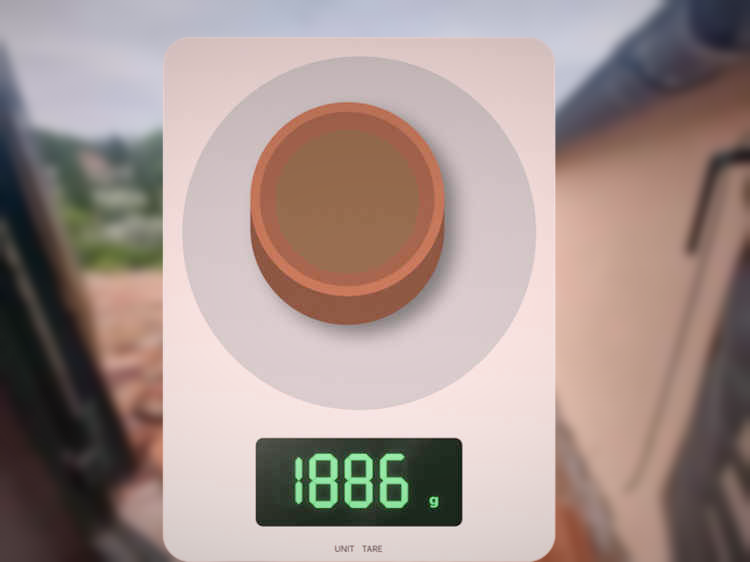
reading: 1886
